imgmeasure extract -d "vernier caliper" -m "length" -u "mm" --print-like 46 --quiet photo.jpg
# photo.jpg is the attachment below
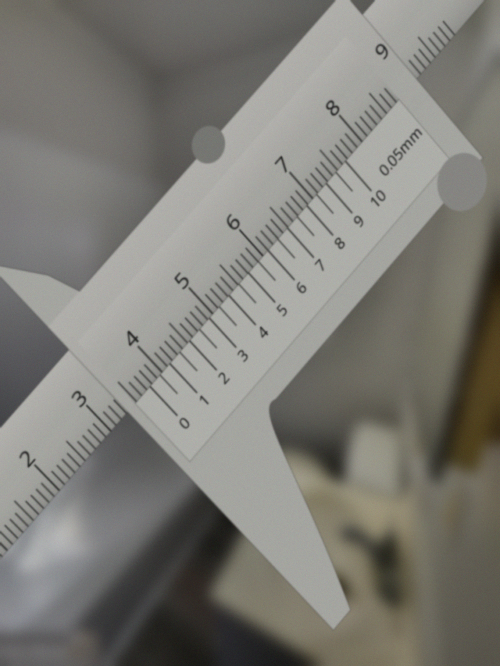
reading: 37.6
